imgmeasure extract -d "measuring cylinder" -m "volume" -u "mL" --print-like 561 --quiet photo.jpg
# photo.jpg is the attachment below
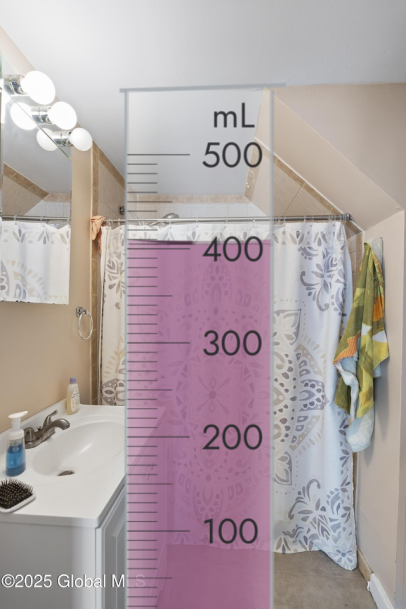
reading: 405
